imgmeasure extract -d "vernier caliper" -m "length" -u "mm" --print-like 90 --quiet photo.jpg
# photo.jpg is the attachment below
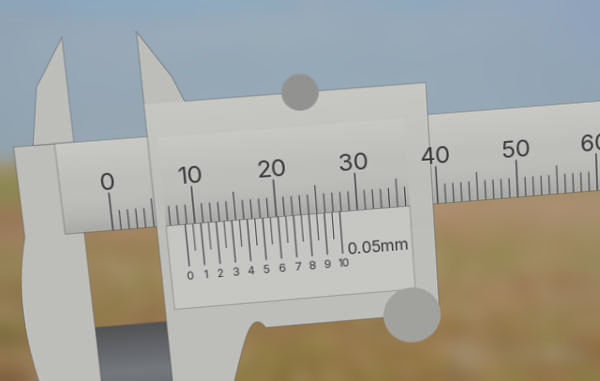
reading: 8.8
